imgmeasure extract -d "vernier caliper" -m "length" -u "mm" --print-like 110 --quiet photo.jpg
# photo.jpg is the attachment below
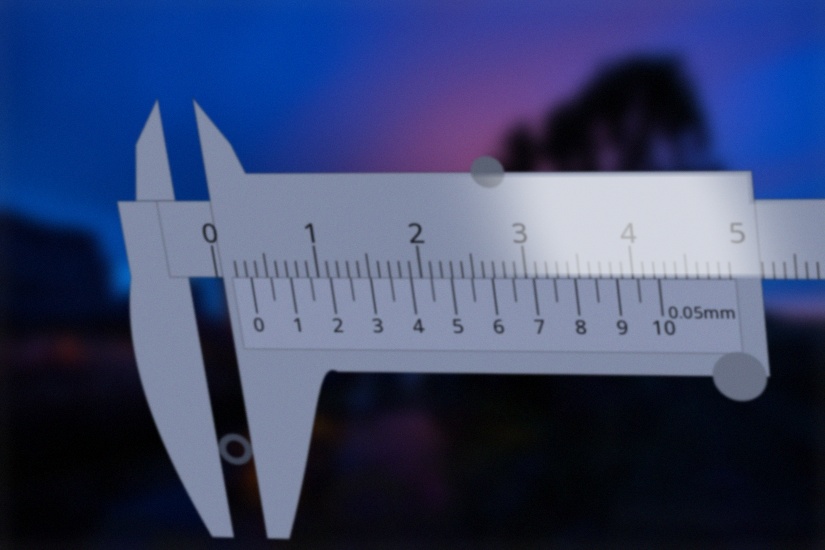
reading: 3.4
